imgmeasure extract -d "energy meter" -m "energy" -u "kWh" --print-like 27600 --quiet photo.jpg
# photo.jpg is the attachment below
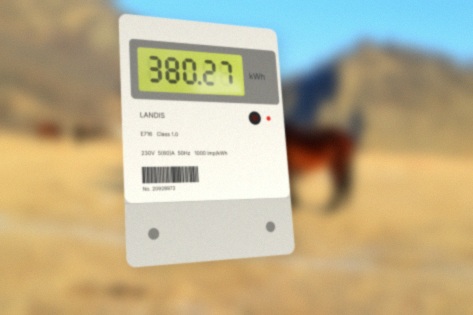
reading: 380.27
